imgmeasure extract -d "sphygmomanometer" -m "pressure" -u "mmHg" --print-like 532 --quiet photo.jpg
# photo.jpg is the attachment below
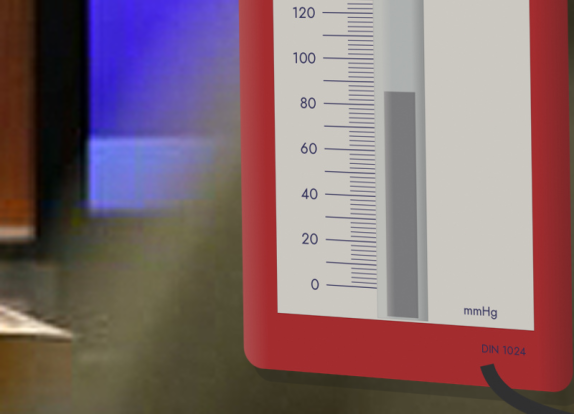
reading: 86
